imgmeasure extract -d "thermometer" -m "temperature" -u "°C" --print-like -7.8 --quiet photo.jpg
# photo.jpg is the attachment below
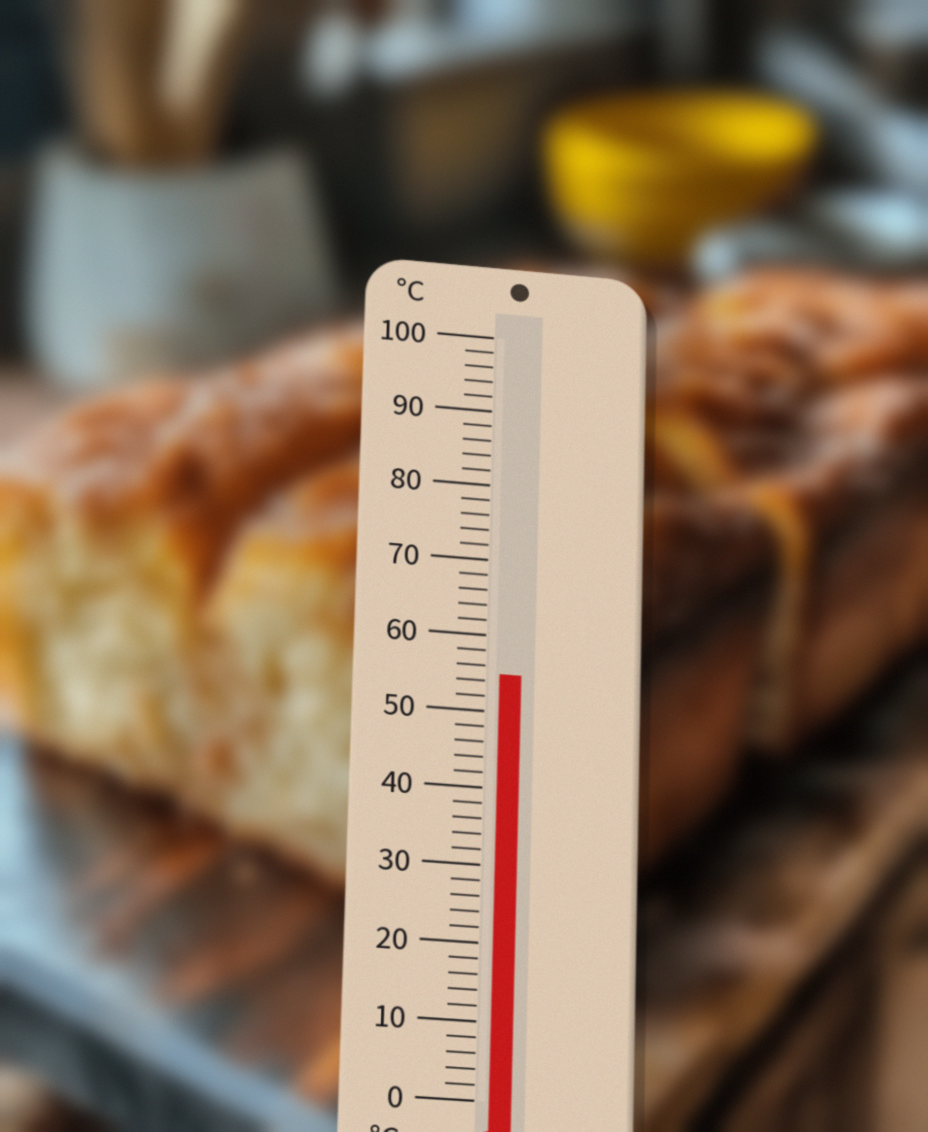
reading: 55
